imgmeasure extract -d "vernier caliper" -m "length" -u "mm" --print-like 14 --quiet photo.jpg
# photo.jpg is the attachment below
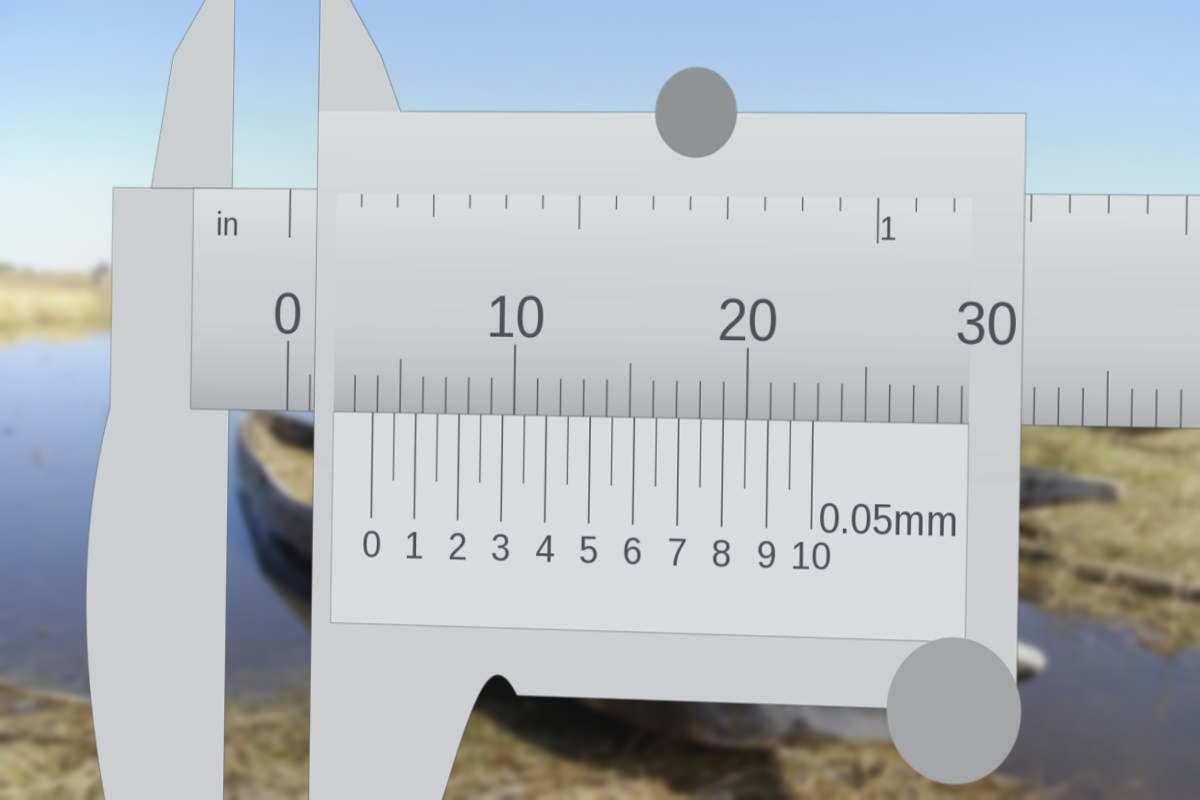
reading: 3.8
